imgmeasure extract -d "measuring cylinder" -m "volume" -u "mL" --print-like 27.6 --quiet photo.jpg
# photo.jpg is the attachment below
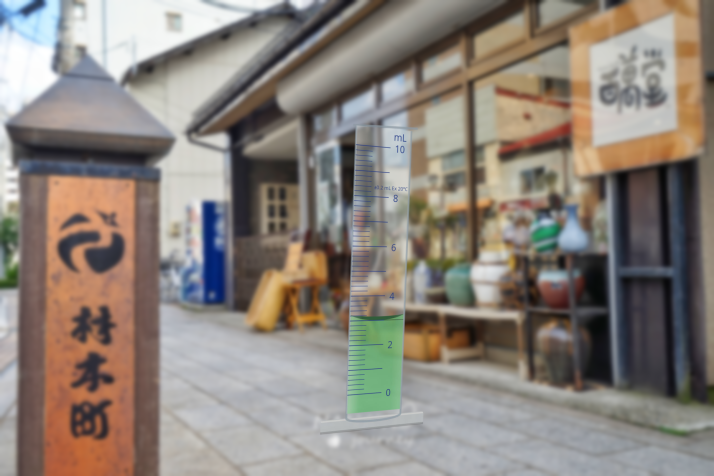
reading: 3
